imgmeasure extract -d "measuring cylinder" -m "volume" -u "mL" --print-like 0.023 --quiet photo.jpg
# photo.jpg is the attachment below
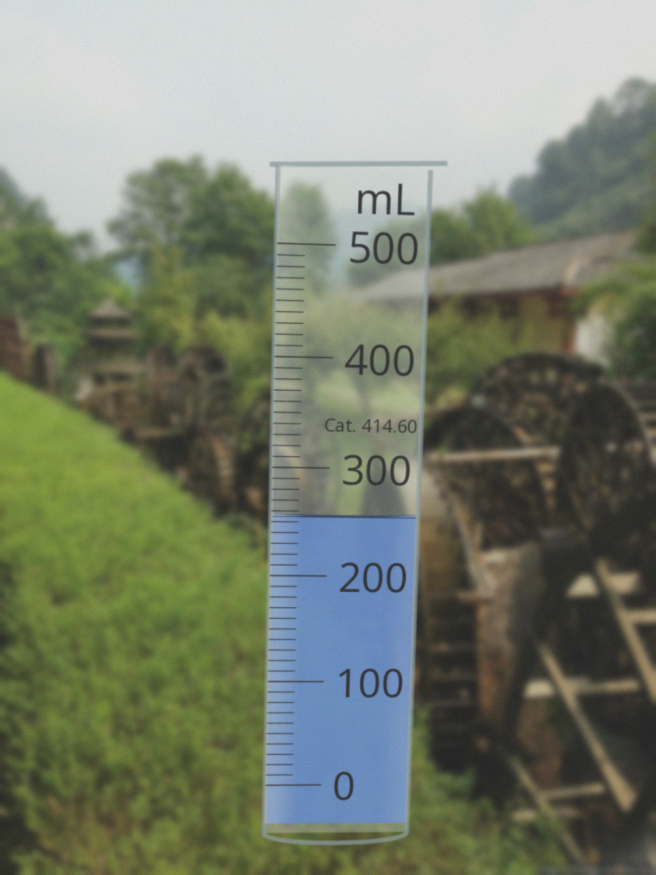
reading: 255
